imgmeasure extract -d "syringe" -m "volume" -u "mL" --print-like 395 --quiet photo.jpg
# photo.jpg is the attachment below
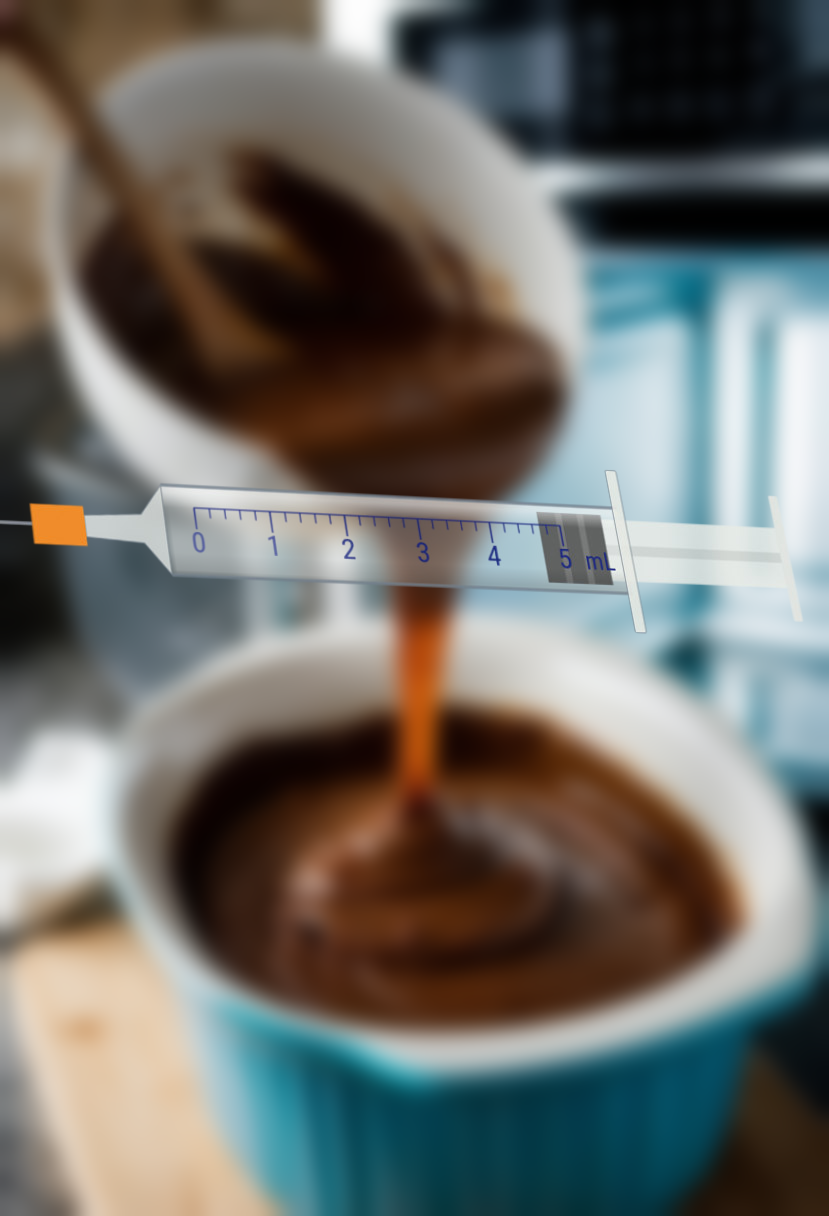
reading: 4.7
